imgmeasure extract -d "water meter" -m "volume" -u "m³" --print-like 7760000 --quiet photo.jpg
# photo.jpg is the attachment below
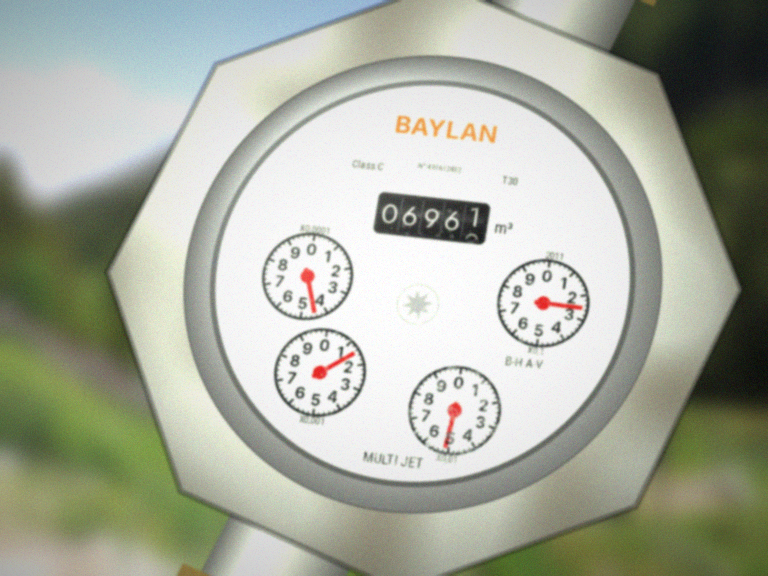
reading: 6961.2514
